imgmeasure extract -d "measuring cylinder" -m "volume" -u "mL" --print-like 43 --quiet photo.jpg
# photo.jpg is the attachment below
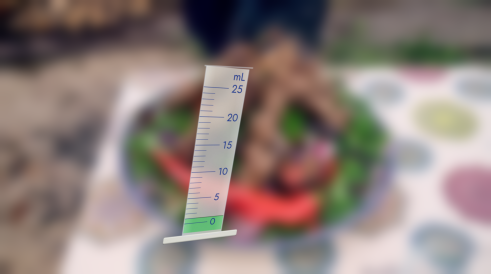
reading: 1
